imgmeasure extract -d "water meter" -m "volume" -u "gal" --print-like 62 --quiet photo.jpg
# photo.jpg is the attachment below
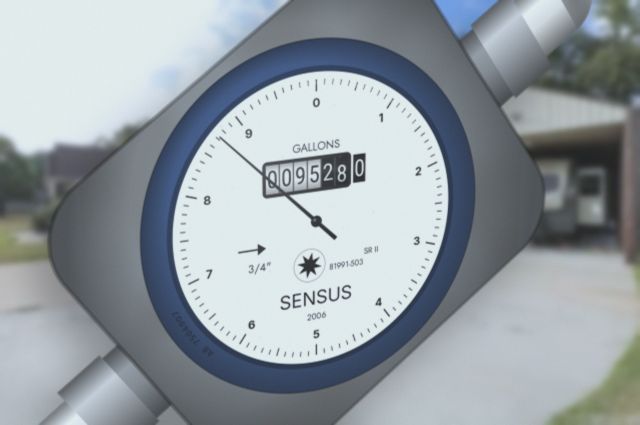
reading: 95278.7
